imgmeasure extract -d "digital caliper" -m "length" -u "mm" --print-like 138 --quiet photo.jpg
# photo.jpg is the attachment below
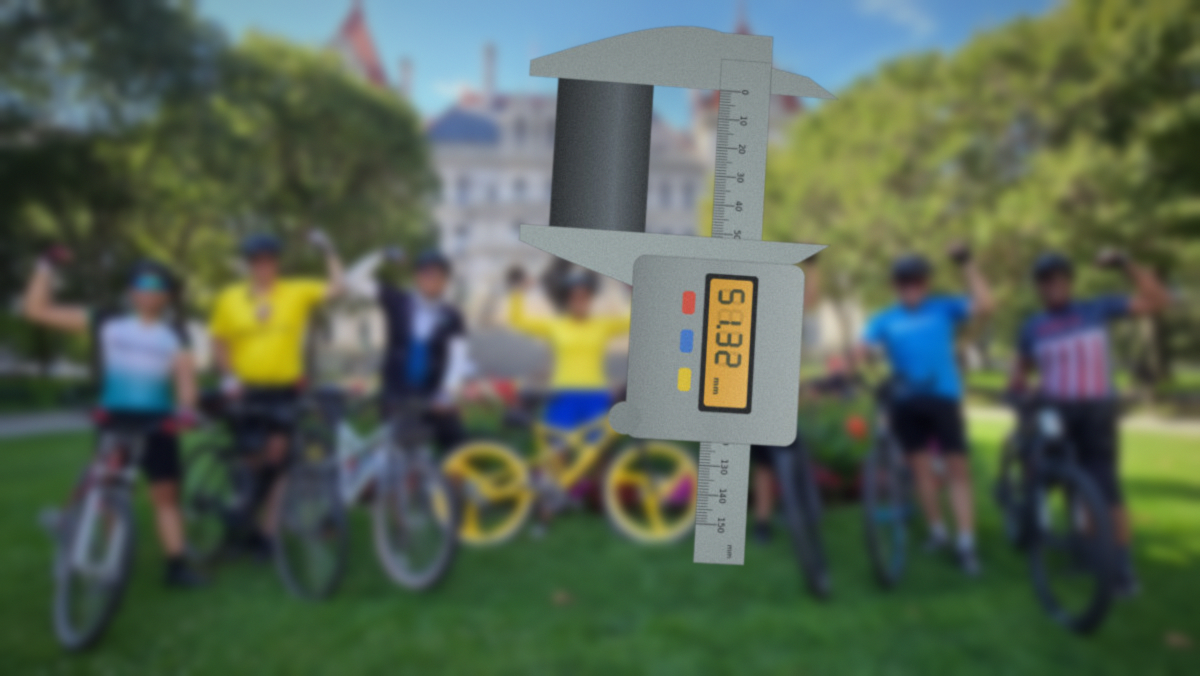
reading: 51.32
